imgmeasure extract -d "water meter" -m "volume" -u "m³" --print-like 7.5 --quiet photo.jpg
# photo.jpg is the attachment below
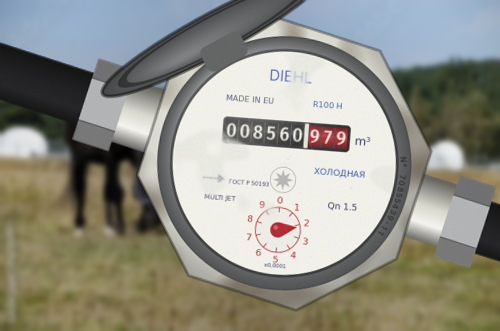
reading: 8560.9792
